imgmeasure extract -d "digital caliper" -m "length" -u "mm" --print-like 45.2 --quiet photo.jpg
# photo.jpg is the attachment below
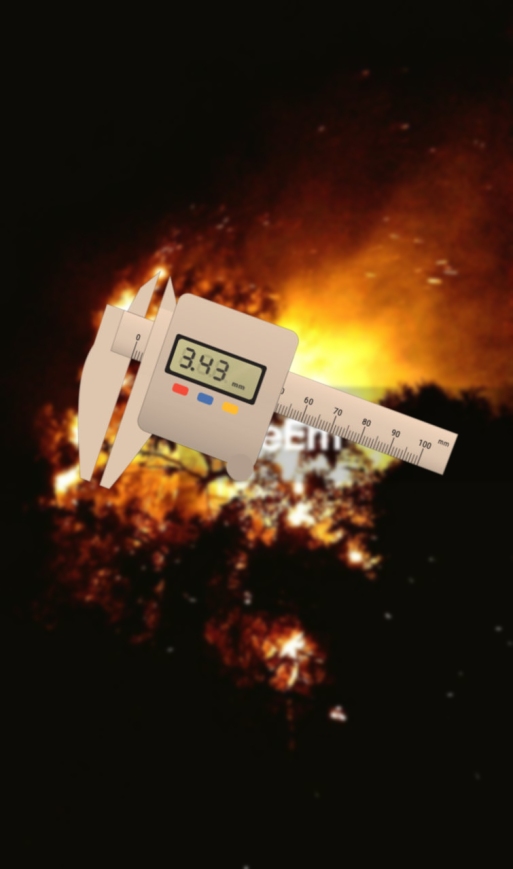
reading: 3.43
